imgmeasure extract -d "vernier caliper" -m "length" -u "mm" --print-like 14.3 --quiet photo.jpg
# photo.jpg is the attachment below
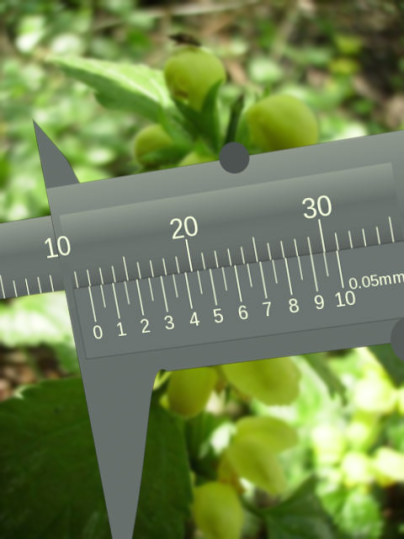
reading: 11.9
